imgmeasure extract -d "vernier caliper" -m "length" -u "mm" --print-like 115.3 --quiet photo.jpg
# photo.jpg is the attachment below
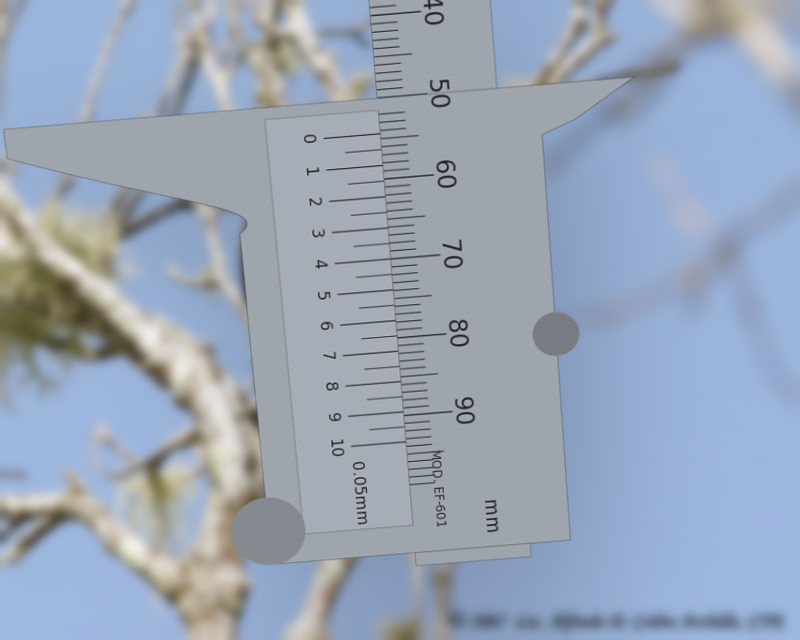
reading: 54.4
